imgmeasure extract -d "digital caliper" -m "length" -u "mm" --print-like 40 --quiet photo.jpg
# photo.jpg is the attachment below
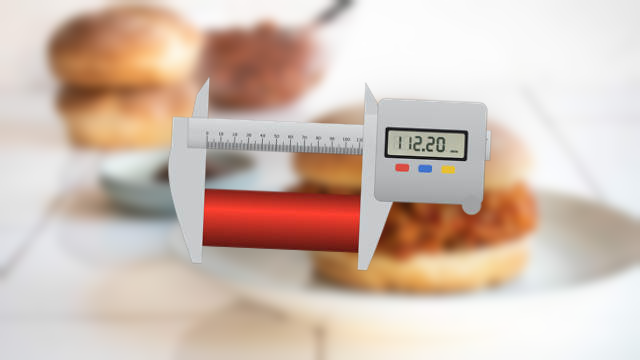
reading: 112.20
